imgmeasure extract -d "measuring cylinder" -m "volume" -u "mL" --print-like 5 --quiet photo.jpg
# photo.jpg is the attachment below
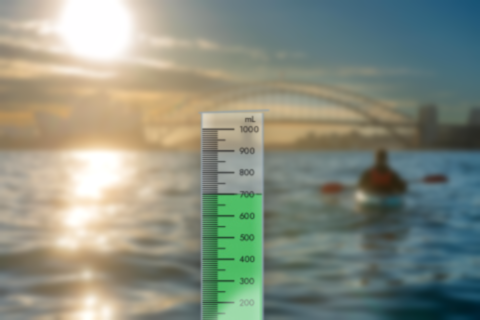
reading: 700
